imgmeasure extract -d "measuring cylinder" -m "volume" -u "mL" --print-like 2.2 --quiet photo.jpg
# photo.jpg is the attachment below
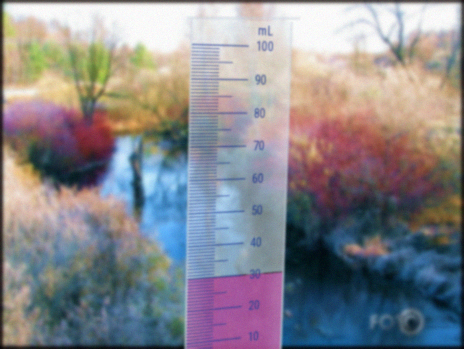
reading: 30
